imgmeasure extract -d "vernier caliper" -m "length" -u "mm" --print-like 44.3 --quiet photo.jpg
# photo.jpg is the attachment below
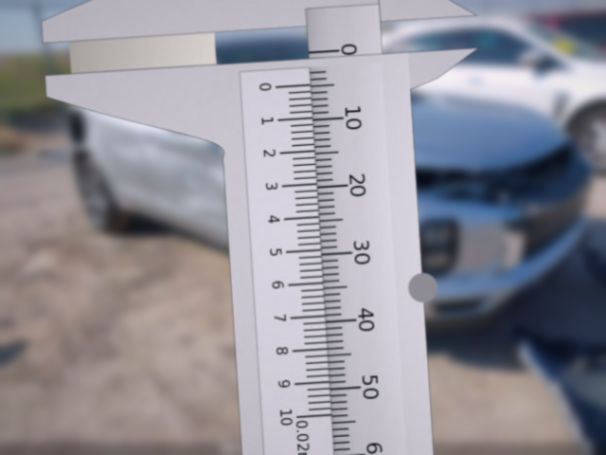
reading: 4.8
